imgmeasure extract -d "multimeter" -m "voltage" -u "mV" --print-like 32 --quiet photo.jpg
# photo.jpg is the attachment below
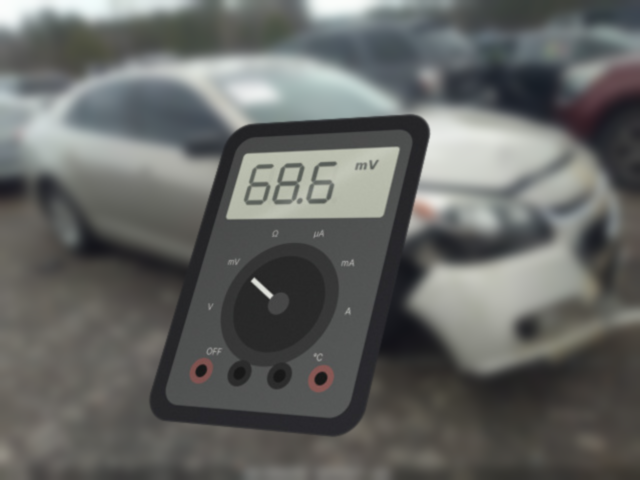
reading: 68.6
